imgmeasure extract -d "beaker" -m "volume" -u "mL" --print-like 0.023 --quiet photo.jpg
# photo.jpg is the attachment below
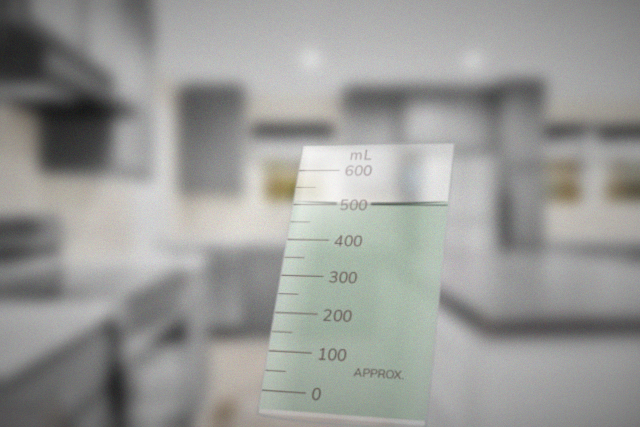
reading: 500
